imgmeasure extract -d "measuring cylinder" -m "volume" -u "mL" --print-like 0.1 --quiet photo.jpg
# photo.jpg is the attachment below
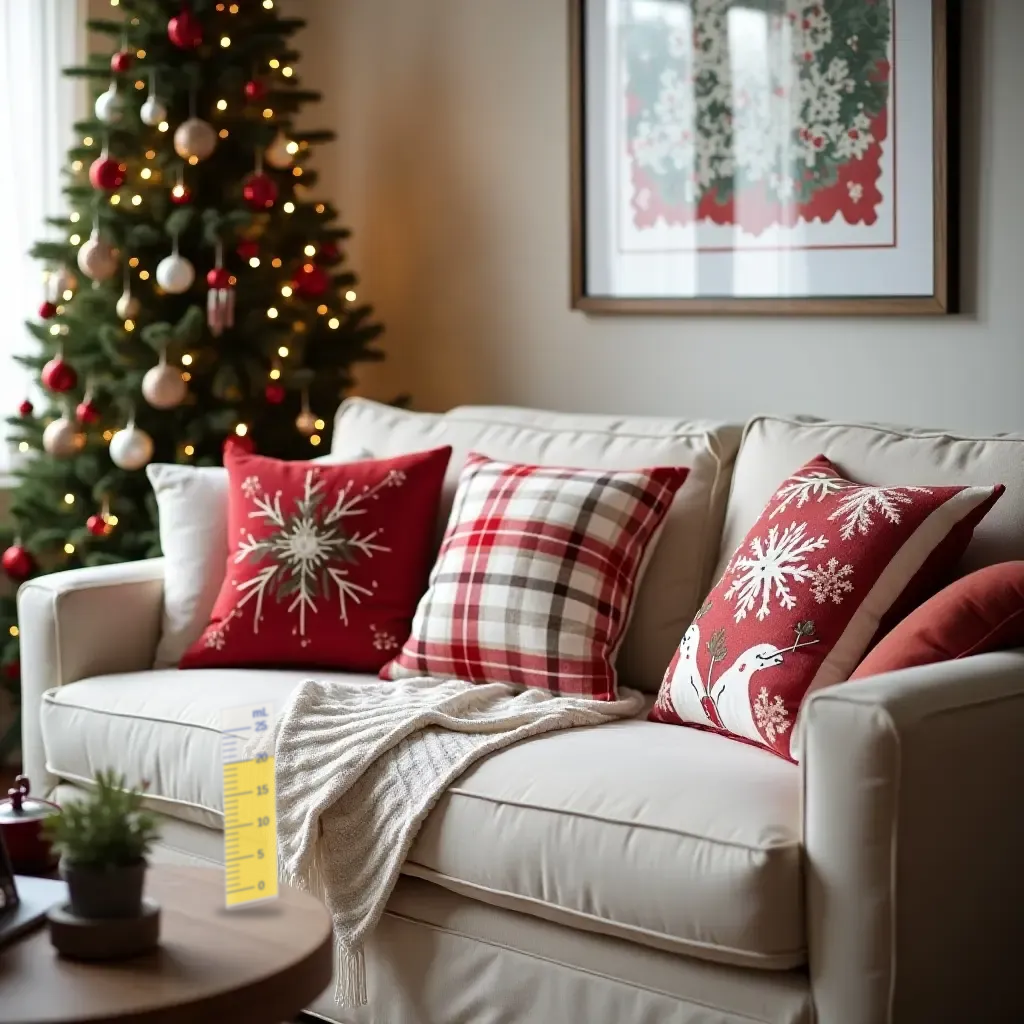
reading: 20
